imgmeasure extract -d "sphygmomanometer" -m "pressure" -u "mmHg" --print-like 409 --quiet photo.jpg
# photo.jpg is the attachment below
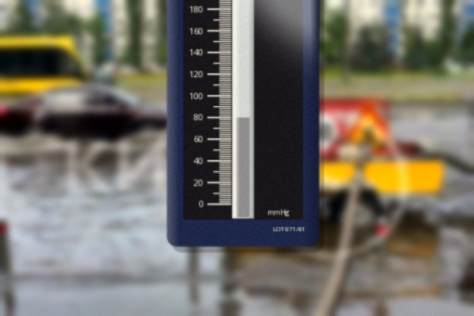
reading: 80
